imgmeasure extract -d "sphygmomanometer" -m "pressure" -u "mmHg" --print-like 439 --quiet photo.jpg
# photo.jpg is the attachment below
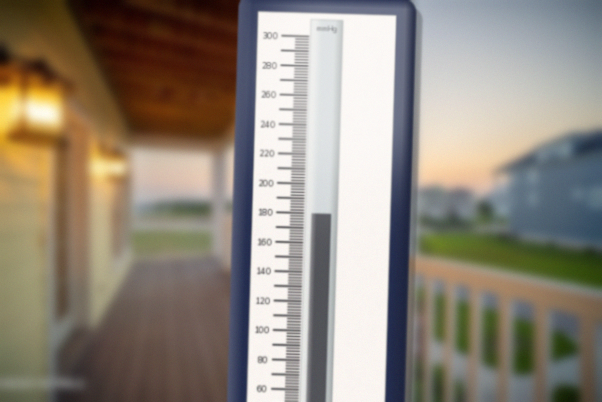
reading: 180
